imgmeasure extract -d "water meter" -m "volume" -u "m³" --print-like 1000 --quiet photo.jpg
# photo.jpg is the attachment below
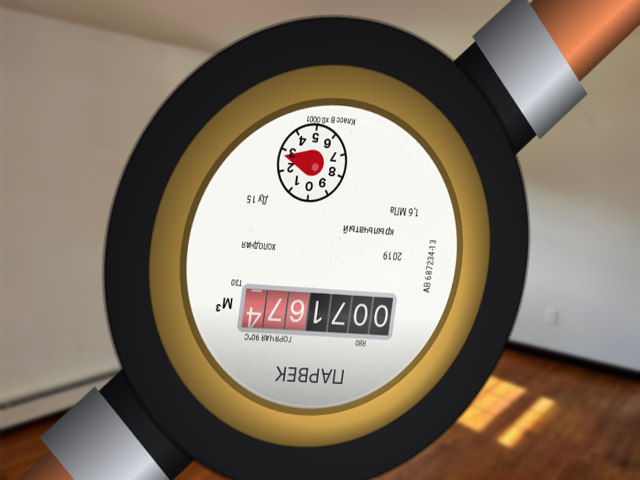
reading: 71.6742
